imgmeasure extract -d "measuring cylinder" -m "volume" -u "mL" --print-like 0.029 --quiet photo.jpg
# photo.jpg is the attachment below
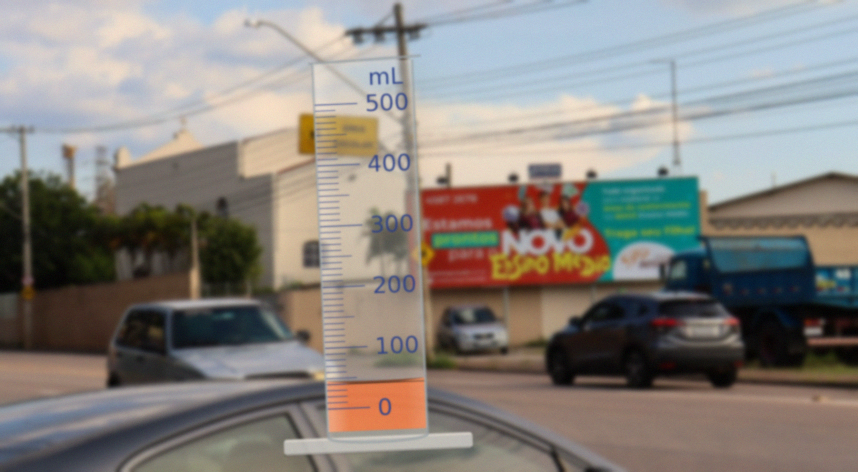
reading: 40
